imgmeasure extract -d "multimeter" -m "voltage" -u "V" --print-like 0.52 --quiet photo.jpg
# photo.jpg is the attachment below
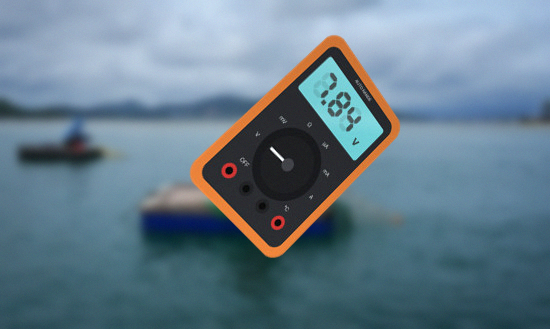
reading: 7.84
